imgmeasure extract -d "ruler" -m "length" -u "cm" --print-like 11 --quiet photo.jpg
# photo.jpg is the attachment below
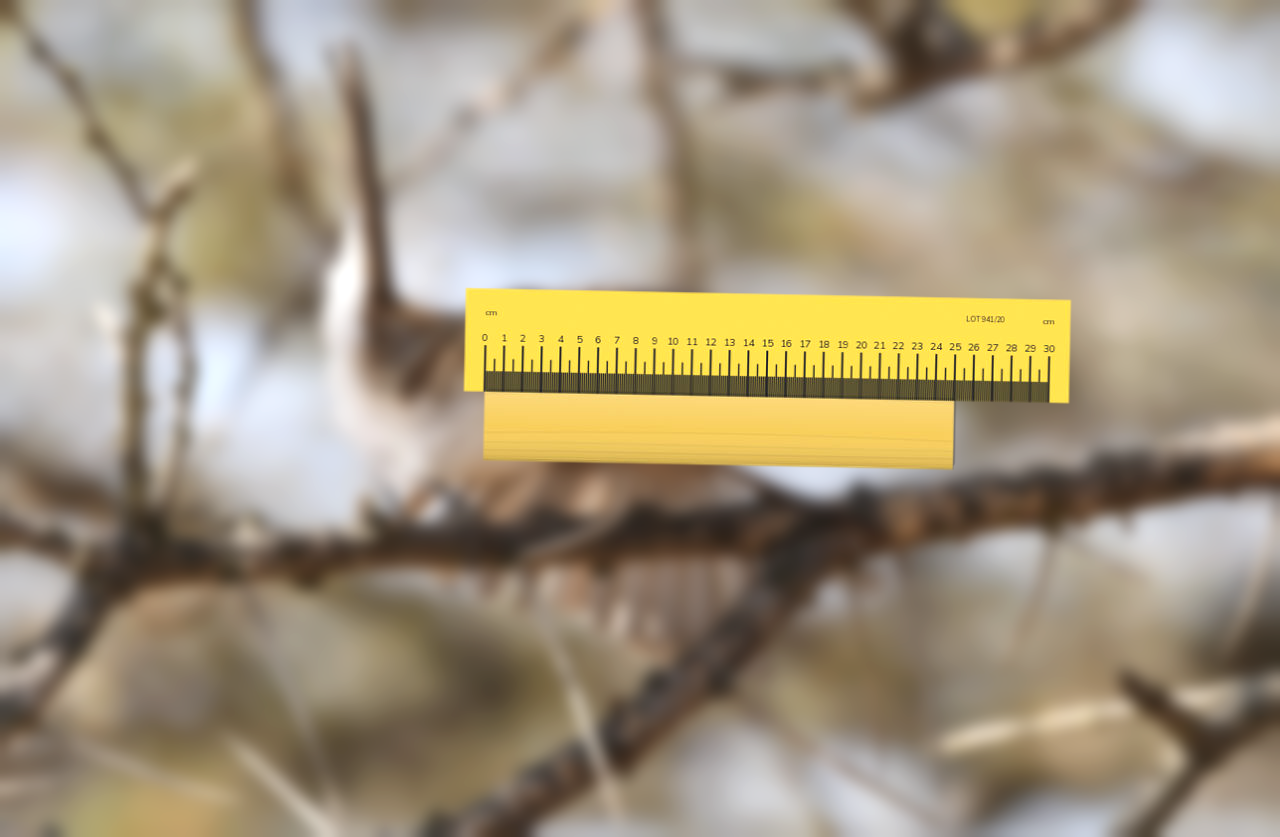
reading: 25
